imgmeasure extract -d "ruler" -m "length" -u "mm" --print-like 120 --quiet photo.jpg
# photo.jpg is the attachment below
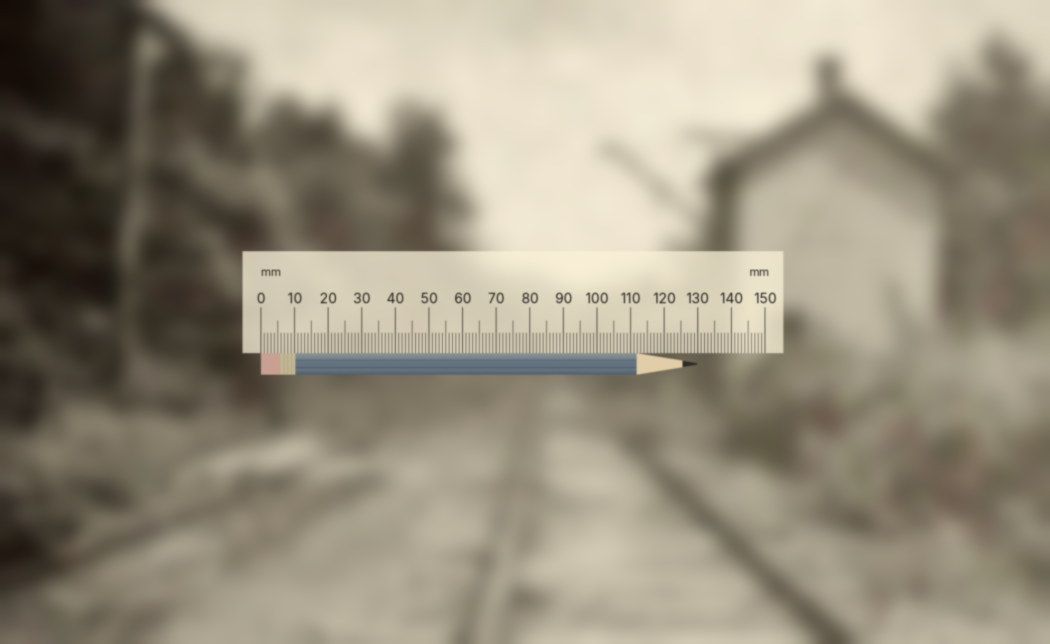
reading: 130
